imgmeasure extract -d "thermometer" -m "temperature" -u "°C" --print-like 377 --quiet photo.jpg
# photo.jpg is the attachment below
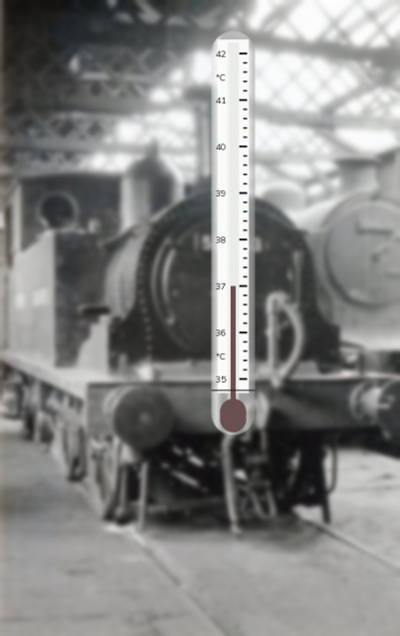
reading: 37
